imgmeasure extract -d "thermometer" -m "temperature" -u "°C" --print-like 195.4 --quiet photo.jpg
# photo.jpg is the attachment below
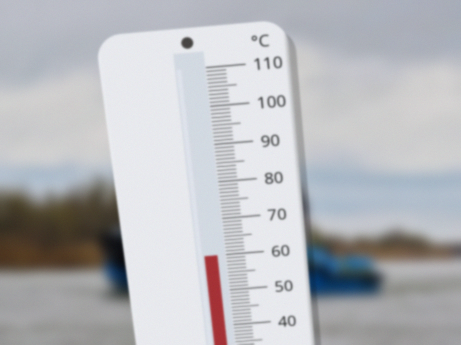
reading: 60
